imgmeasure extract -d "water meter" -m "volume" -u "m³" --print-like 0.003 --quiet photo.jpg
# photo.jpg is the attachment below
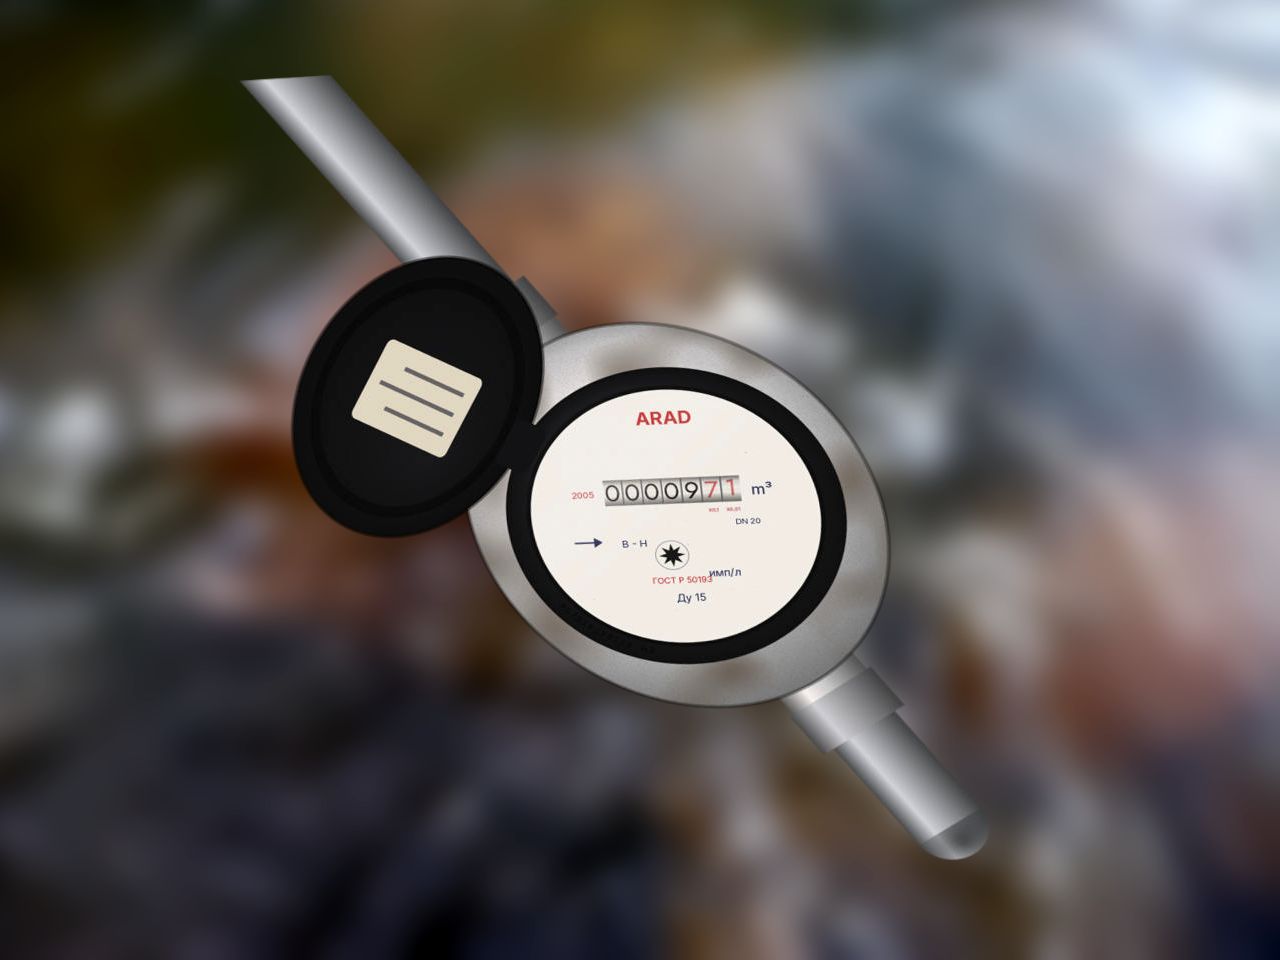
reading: 9.71
